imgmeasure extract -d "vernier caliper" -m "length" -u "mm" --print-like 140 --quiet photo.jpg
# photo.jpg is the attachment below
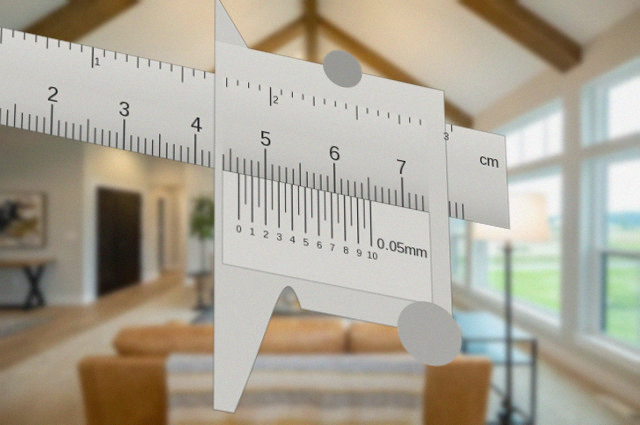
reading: 46.2
